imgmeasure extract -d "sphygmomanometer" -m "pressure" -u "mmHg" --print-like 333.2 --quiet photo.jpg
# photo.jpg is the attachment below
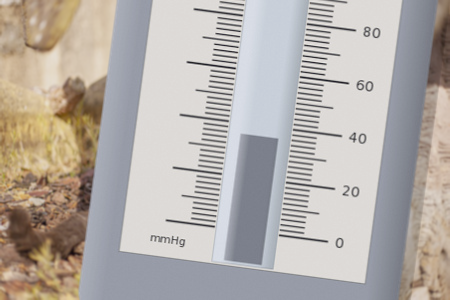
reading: 36
